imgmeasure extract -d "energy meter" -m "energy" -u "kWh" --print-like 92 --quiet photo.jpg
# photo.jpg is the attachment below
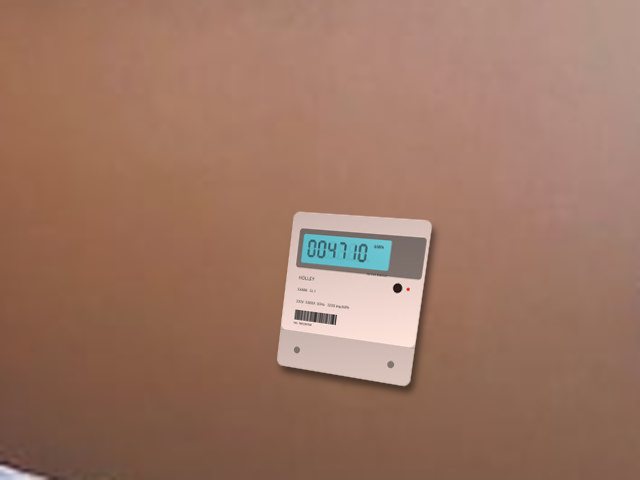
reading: 4710
